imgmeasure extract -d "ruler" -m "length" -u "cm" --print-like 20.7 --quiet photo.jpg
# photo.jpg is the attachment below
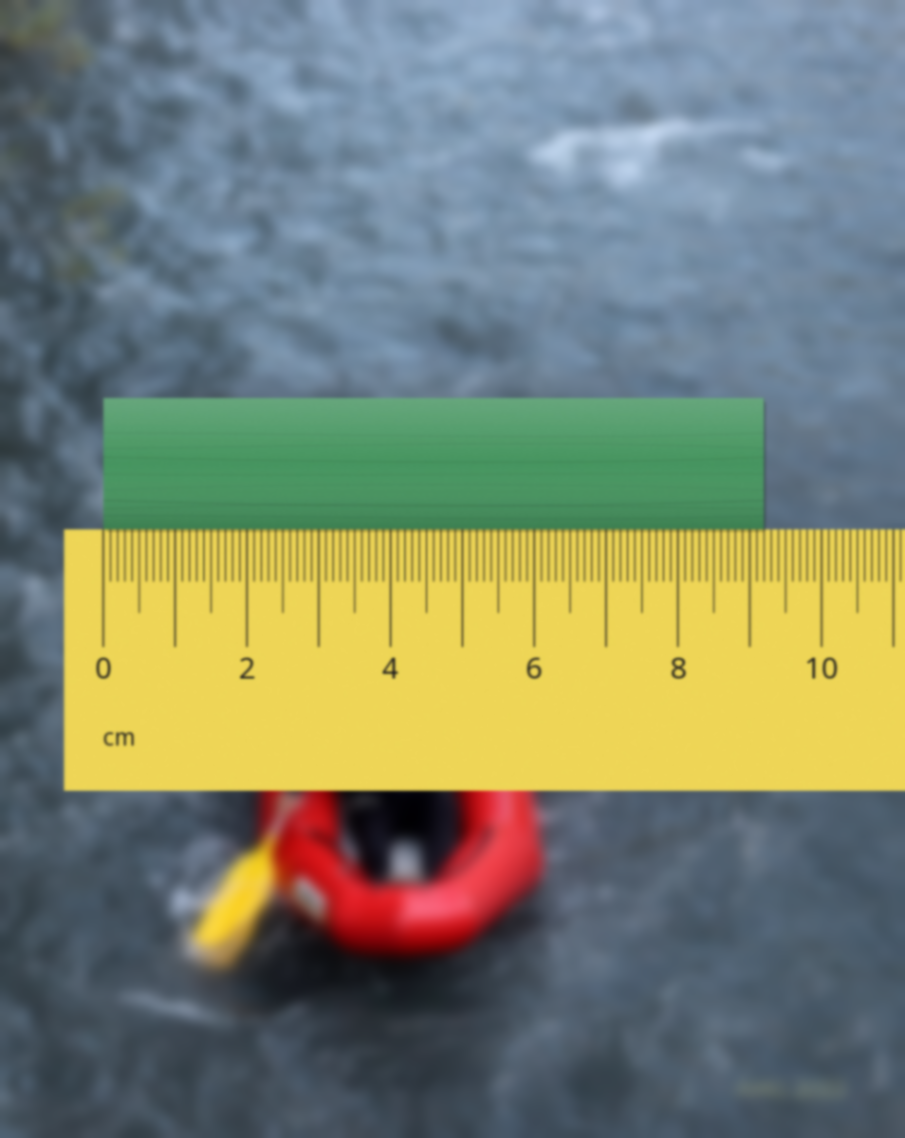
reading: 9.2
